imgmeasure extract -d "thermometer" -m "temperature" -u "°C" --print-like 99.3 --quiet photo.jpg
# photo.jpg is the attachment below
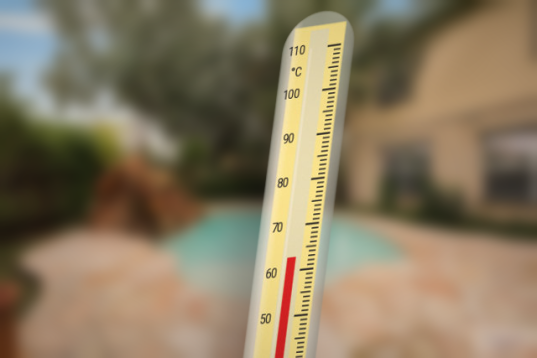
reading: 63
